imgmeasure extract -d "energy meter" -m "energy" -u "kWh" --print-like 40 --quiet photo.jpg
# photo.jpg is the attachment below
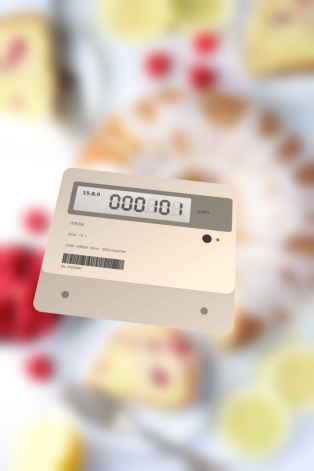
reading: 101
